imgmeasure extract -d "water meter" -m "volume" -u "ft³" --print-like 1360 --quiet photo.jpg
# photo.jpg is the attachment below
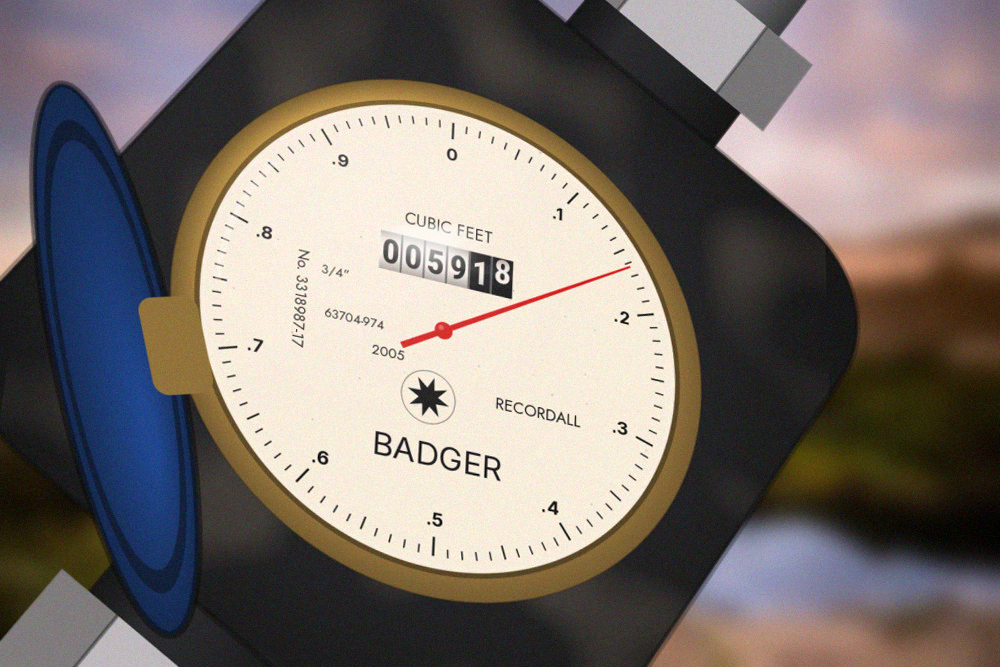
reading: 5918.16
